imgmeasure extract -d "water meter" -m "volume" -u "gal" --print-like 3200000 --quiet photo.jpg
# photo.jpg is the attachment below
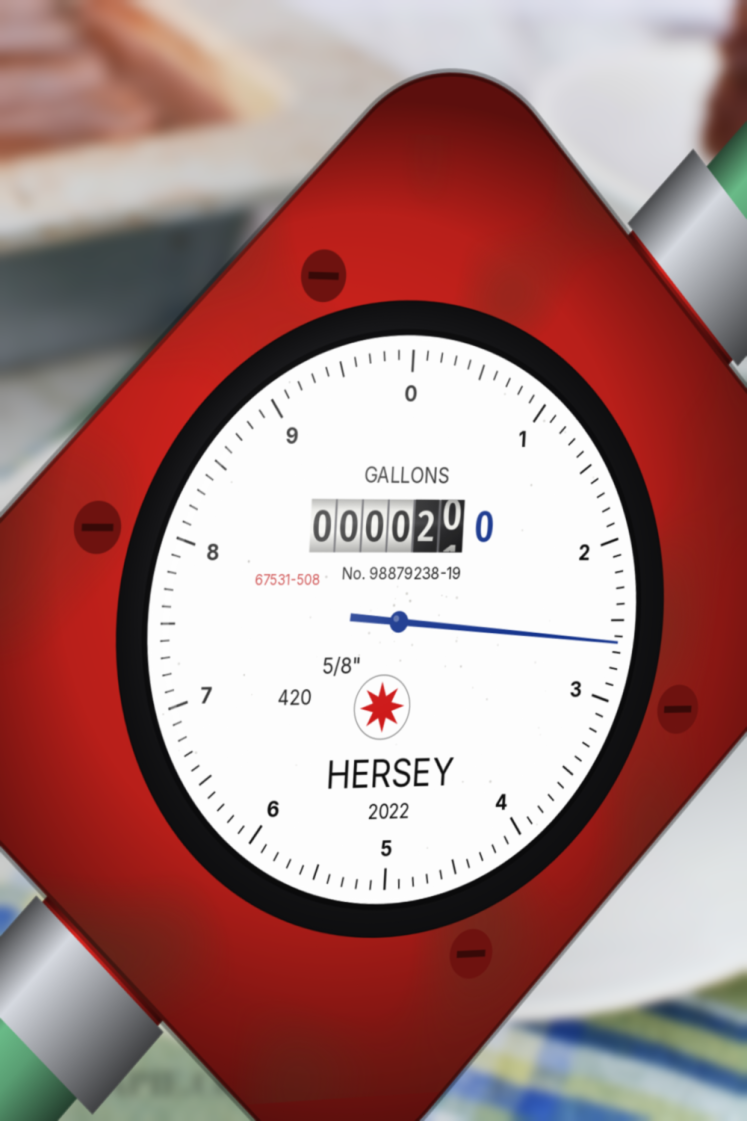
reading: 202.6
